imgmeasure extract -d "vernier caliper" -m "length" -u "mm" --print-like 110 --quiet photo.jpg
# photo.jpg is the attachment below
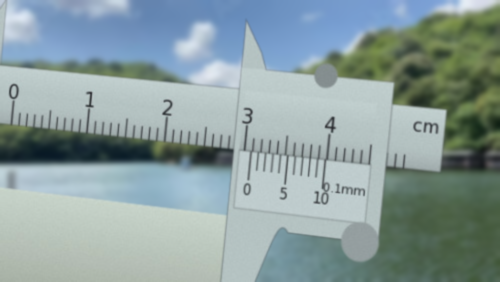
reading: 30.8
